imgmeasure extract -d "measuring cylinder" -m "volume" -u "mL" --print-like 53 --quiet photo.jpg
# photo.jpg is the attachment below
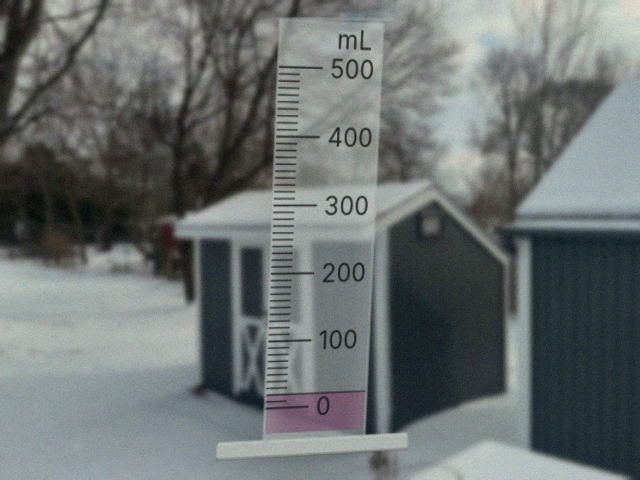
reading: 20
